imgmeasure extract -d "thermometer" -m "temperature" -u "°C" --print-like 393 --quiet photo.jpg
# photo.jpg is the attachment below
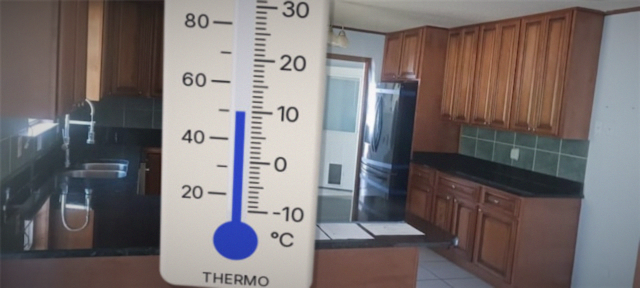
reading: 10
